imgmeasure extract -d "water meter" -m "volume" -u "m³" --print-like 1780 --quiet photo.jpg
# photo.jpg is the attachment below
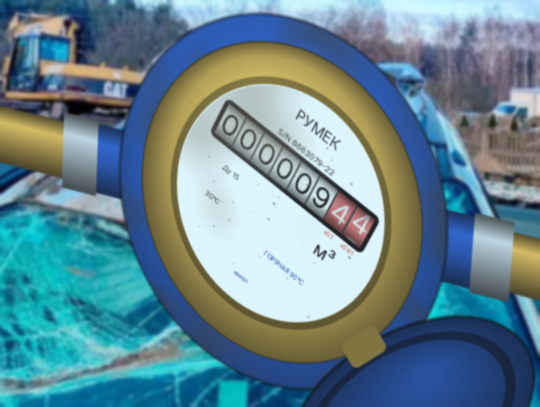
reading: 9.44
